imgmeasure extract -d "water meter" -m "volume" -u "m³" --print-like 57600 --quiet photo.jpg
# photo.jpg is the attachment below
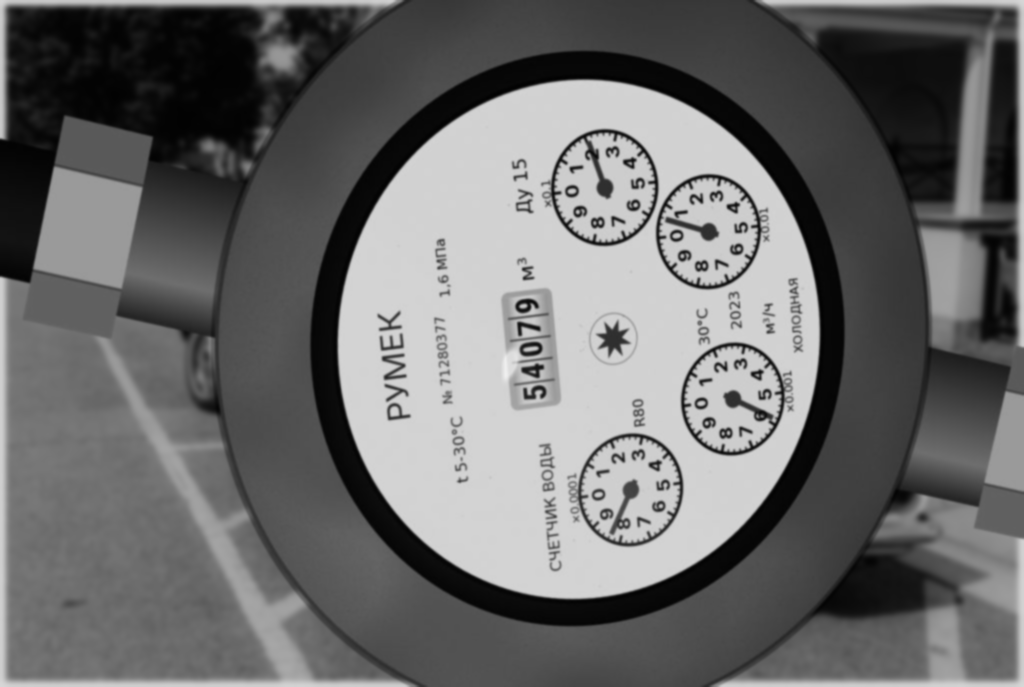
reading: 54079.2058
